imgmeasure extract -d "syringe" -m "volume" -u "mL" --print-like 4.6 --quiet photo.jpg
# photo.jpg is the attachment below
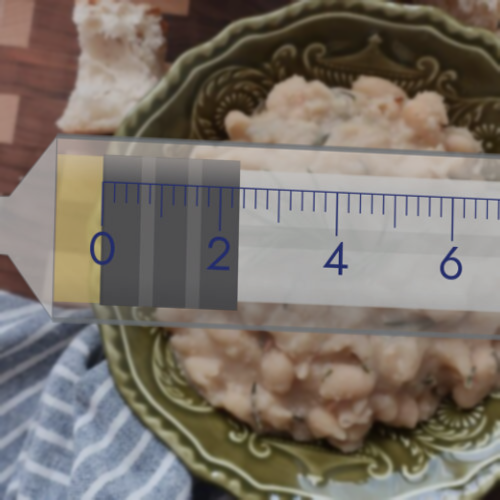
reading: 0
